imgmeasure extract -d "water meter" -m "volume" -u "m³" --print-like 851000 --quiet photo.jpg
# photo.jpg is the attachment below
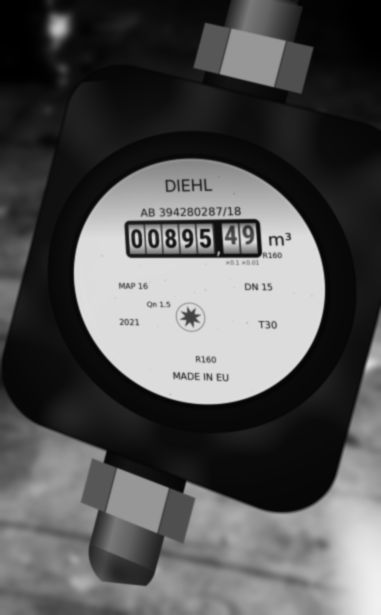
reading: 895.49
